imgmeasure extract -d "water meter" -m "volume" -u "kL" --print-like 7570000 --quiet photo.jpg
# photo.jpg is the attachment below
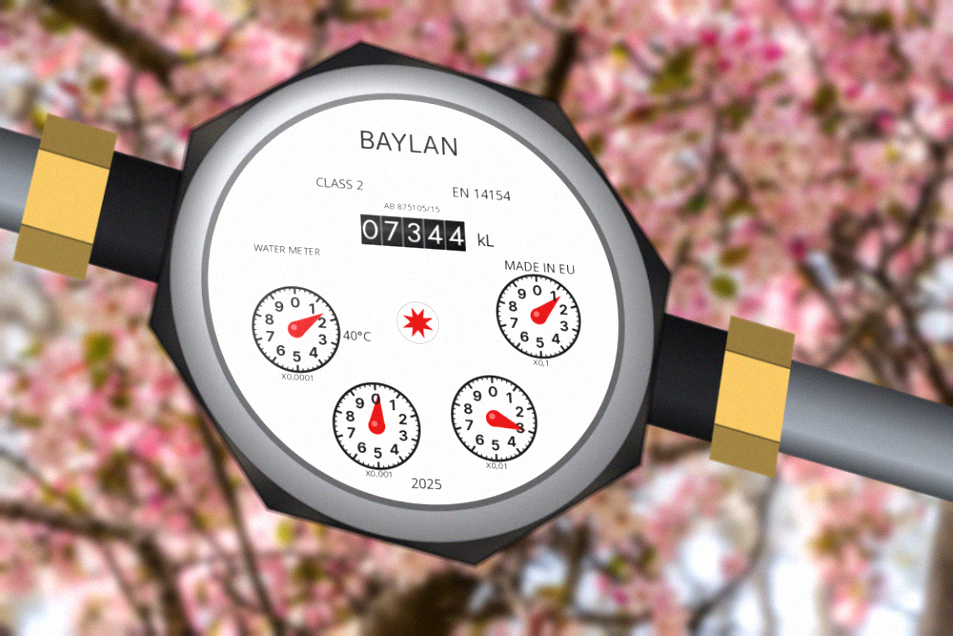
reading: 7344.1301
